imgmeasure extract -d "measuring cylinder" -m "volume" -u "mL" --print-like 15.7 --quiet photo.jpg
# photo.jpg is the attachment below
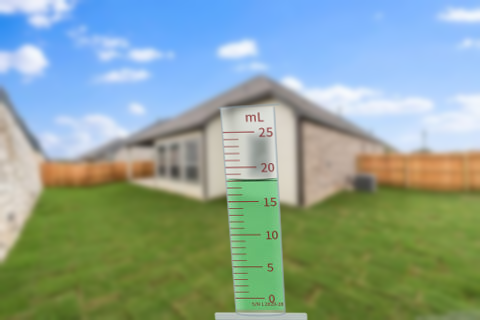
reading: 18
